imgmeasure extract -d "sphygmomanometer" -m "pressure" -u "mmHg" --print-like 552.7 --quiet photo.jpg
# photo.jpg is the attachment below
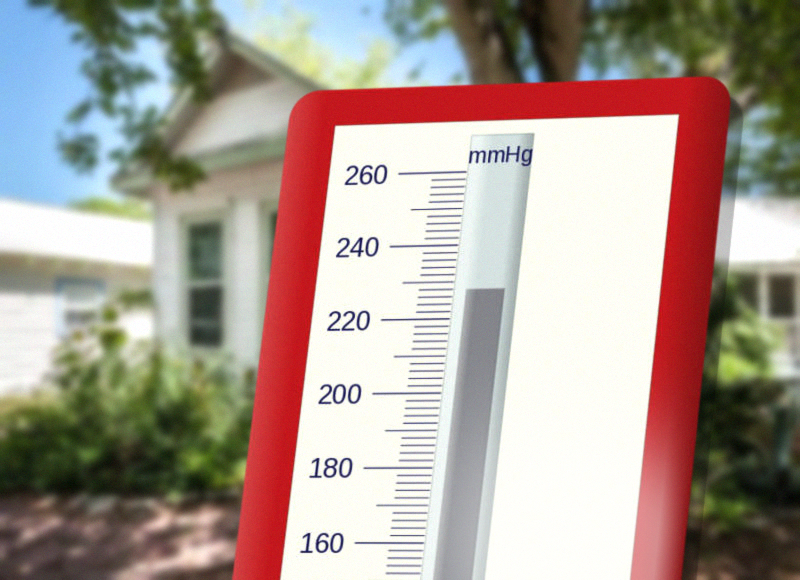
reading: 228
